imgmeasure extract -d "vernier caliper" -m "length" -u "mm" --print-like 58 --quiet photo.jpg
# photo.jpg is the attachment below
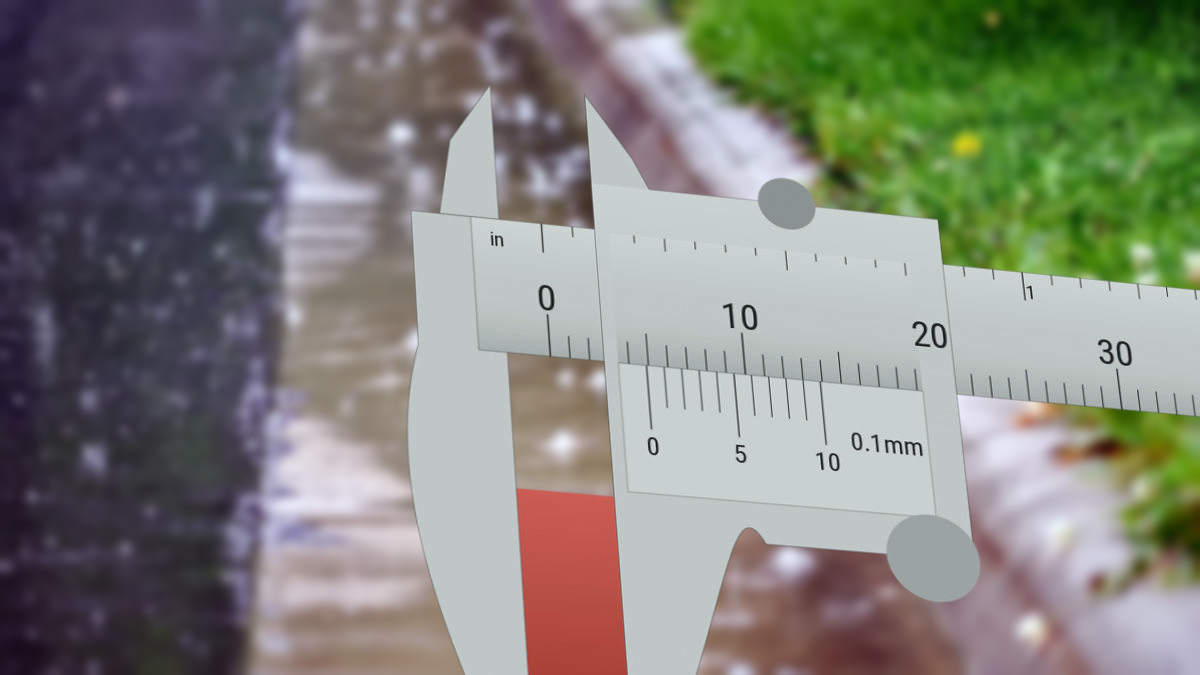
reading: 4.9
